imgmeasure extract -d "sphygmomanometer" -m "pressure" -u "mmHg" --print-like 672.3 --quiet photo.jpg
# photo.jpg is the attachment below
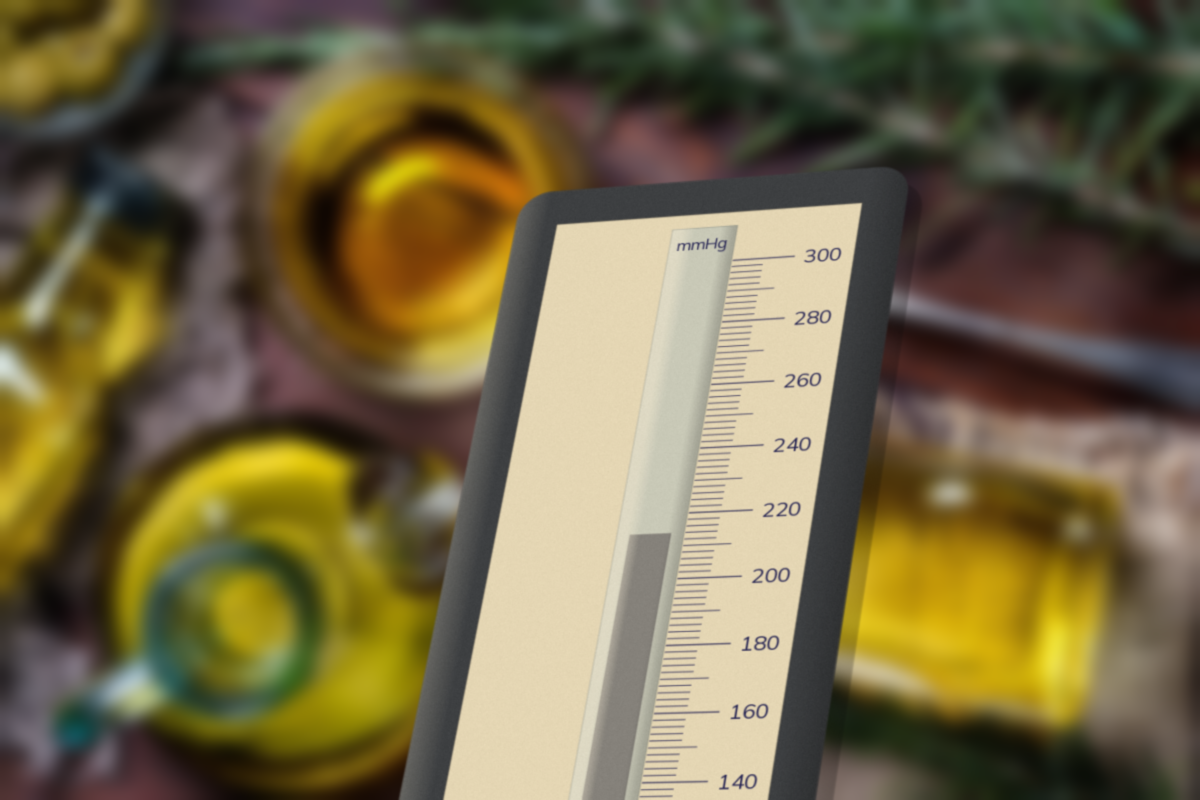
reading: 214
